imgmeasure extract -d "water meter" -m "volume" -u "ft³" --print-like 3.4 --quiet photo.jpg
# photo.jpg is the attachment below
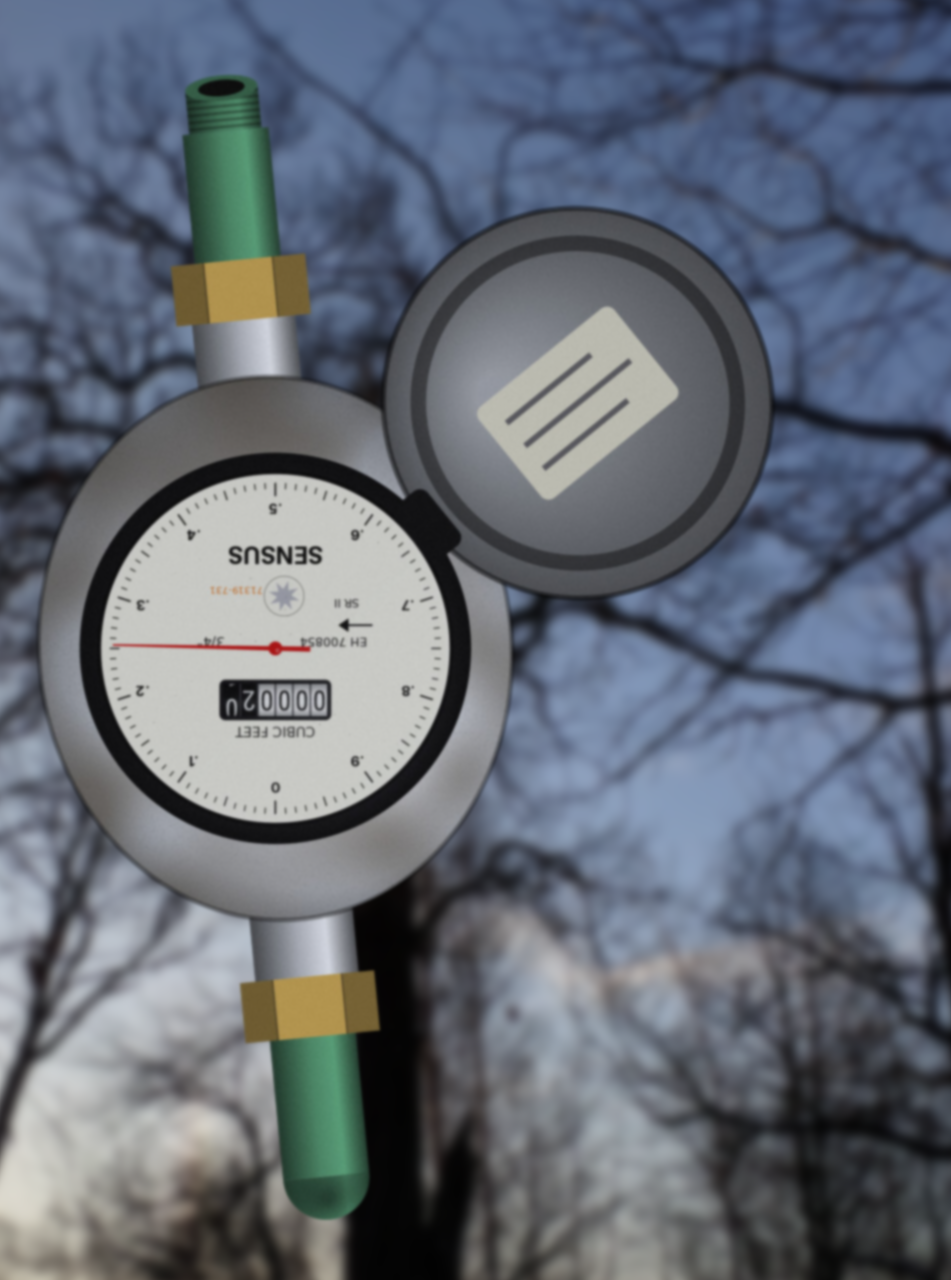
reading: 20.25
